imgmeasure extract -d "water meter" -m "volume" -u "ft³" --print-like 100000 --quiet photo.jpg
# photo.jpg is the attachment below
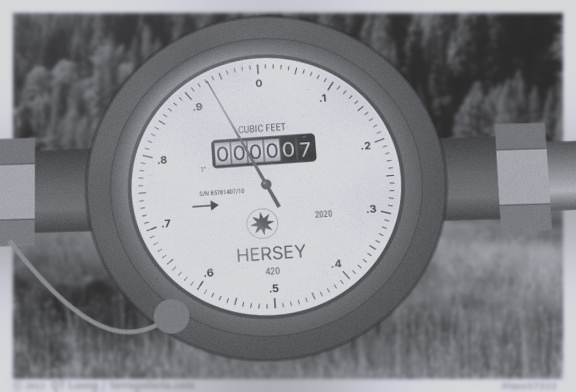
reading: 6.93
